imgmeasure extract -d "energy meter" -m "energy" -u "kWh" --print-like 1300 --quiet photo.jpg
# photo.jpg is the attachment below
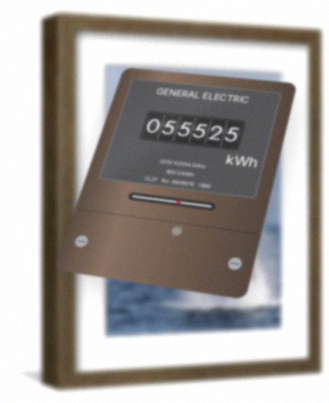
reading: 55525
